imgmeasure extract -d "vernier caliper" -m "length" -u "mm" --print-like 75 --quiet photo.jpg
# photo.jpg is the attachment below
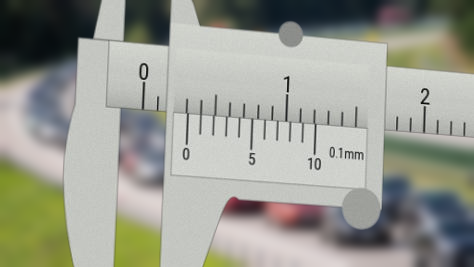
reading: 3.1
